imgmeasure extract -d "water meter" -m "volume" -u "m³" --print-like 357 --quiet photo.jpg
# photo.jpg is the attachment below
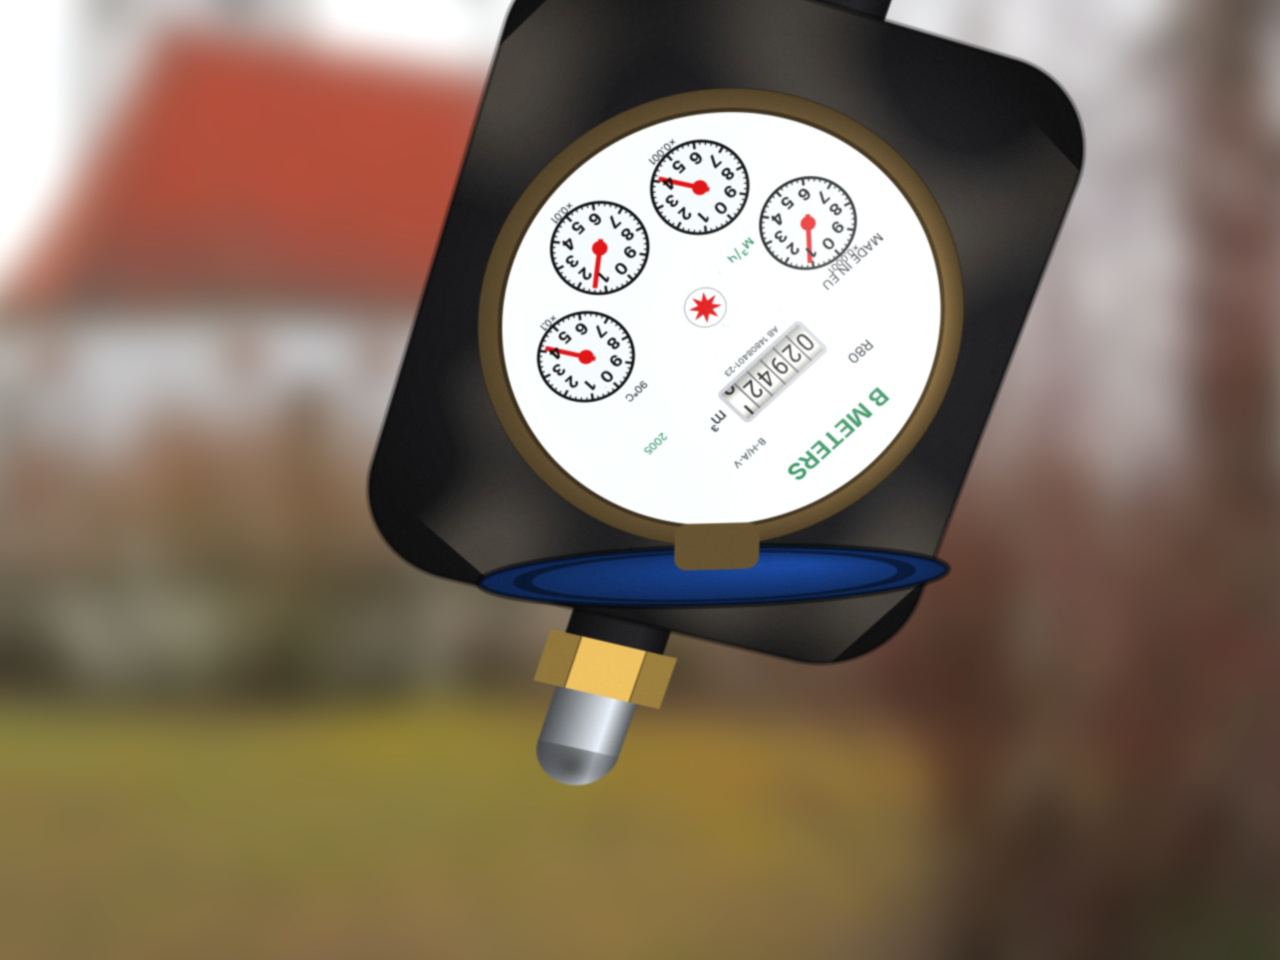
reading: 29421.4141
